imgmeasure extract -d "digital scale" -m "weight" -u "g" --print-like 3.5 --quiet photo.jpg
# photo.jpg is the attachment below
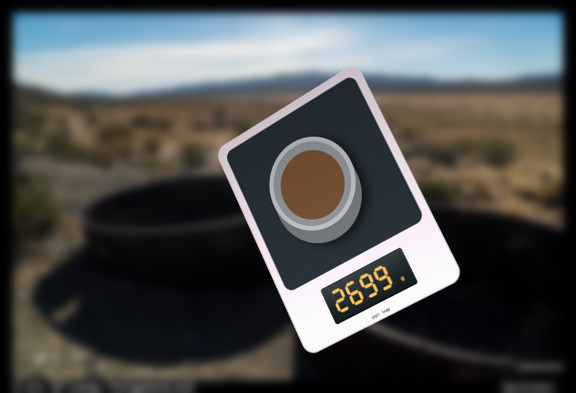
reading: 2699
